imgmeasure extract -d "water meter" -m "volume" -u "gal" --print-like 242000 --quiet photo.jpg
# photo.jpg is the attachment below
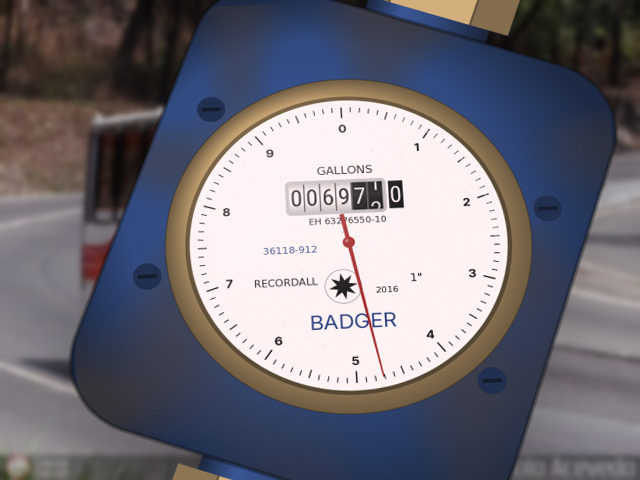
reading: 69714.7
